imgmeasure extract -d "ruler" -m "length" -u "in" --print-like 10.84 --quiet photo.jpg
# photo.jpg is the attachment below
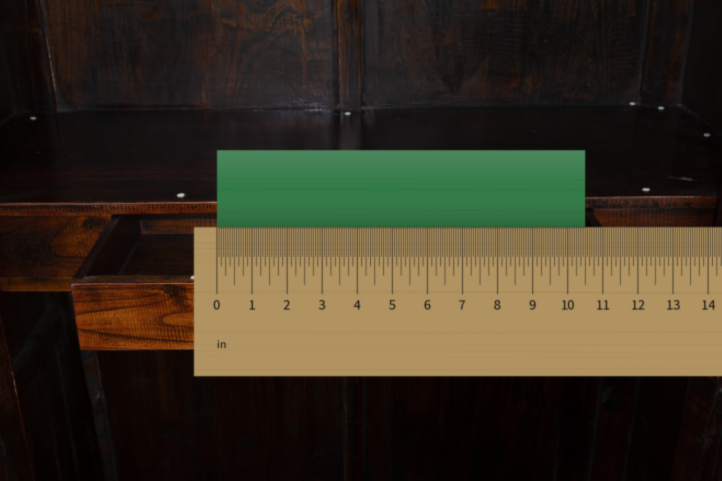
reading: 10.5
